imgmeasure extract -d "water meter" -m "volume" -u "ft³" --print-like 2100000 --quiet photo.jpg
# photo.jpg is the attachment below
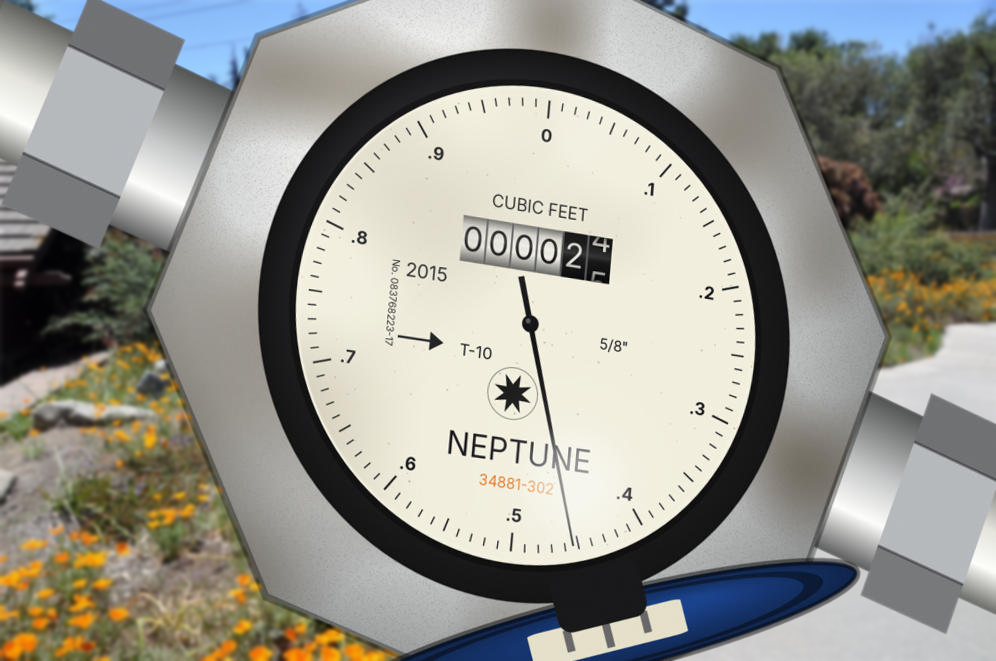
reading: 24.45
